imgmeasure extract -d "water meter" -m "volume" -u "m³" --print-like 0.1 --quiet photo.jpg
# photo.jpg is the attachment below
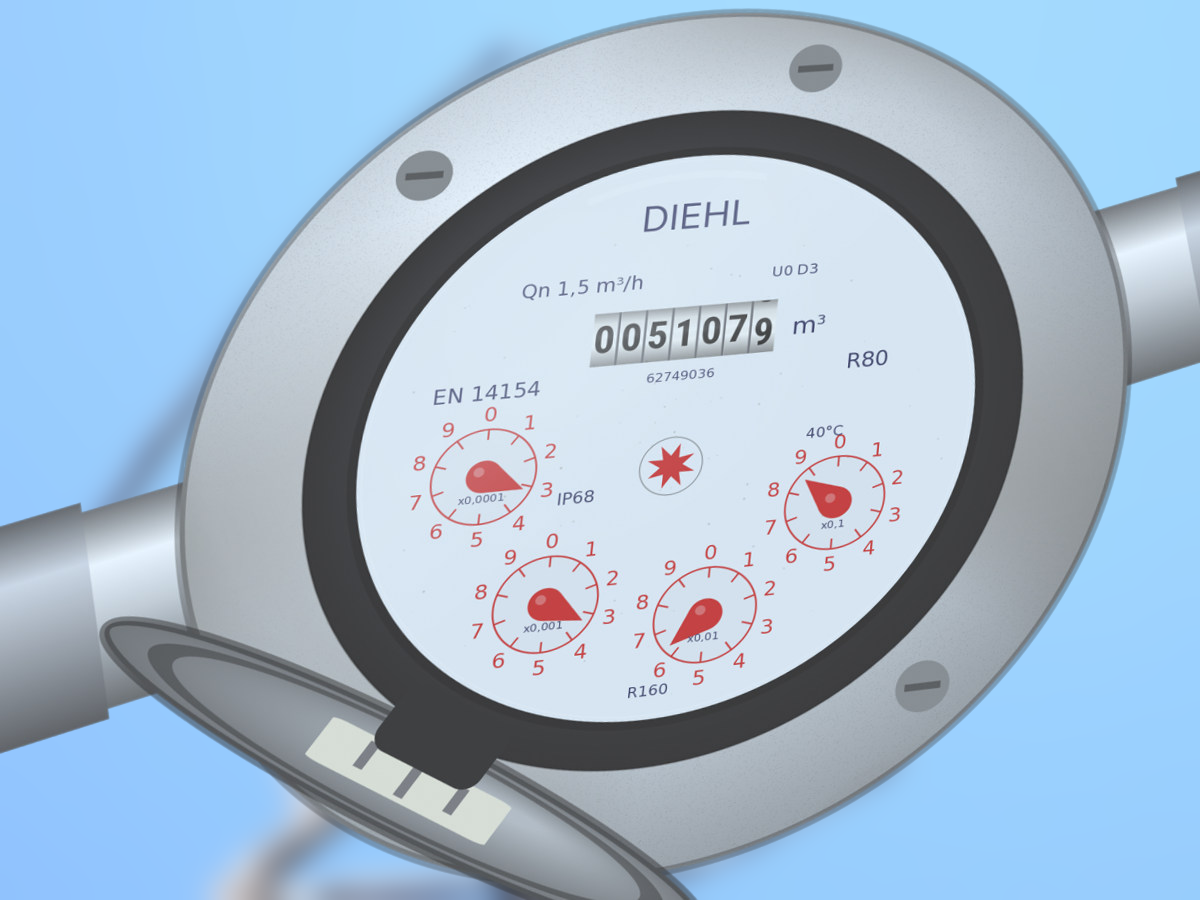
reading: 51078.8633
